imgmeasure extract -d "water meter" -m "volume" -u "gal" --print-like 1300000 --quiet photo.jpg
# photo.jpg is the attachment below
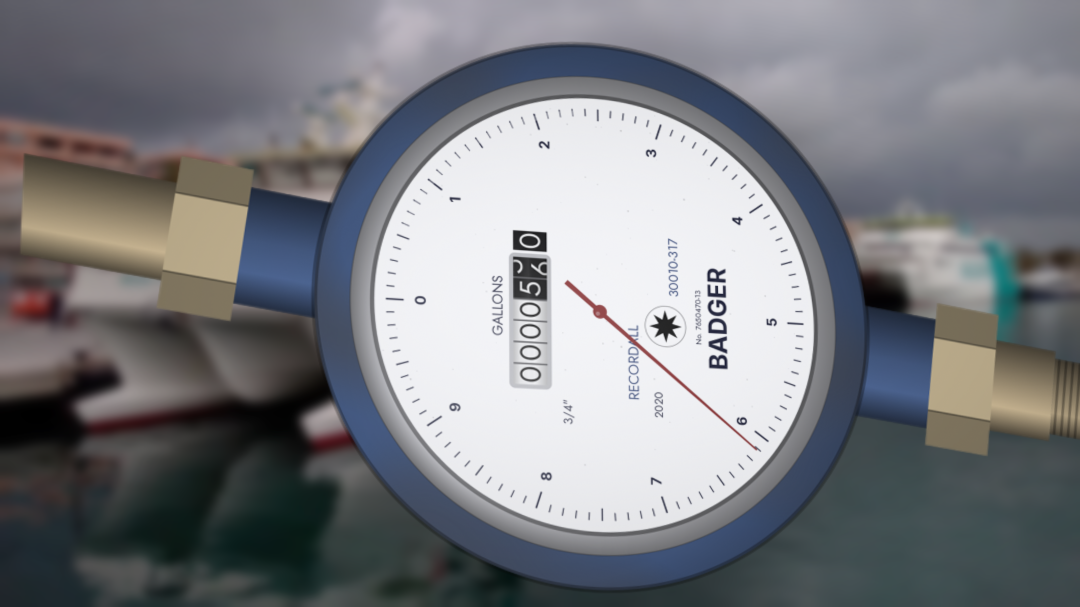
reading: 556.1
